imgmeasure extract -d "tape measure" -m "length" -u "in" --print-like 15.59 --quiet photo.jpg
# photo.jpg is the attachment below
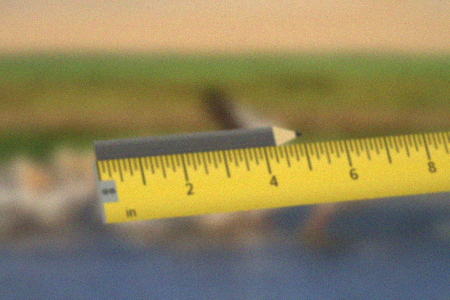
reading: 5
